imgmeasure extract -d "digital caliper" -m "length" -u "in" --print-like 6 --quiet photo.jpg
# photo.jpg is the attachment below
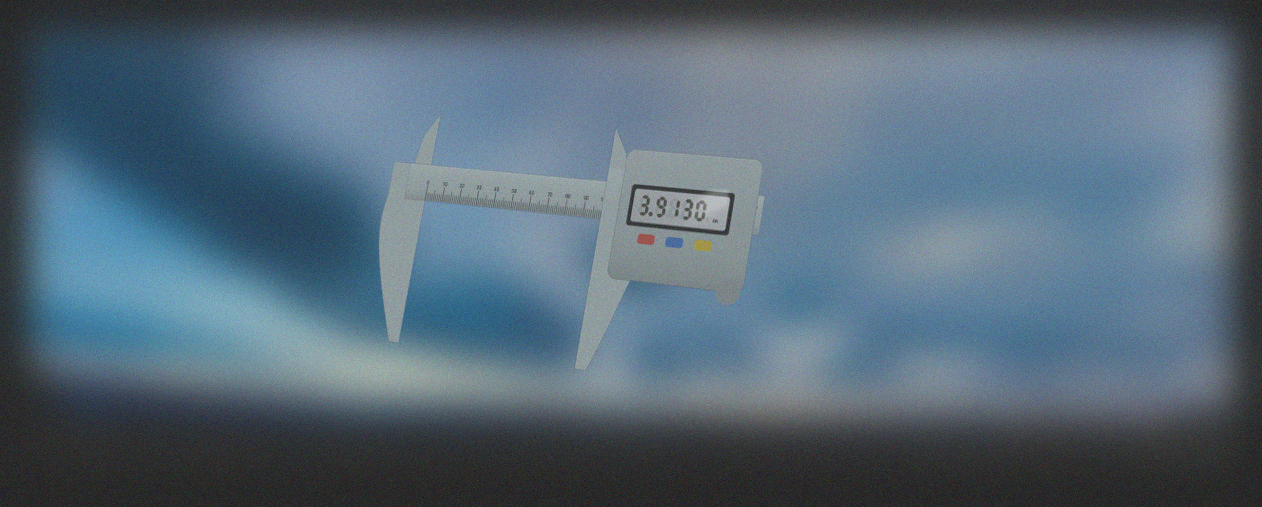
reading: 3.9130
